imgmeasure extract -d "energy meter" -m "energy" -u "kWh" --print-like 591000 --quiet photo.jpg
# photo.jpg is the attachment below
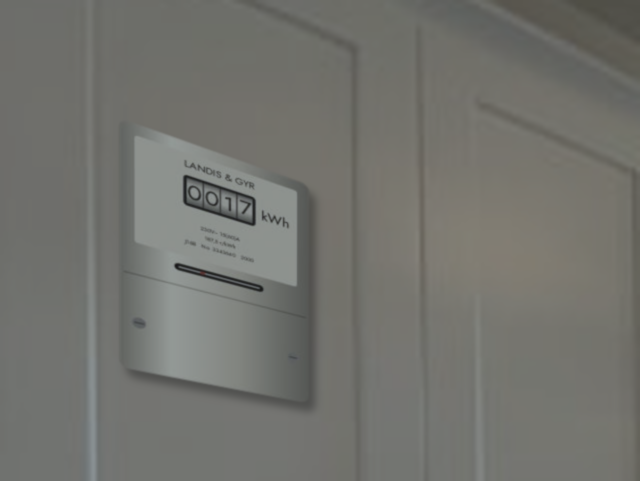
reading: 17
